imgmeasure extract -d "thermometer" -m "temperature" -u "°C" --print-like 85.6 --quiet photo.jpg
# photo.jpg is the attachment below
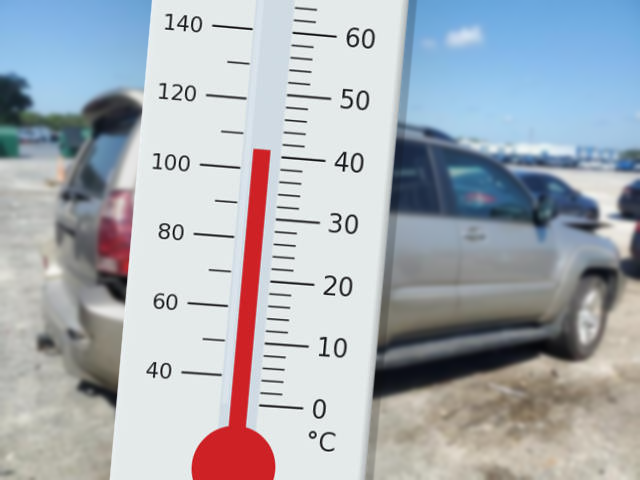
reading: 41
